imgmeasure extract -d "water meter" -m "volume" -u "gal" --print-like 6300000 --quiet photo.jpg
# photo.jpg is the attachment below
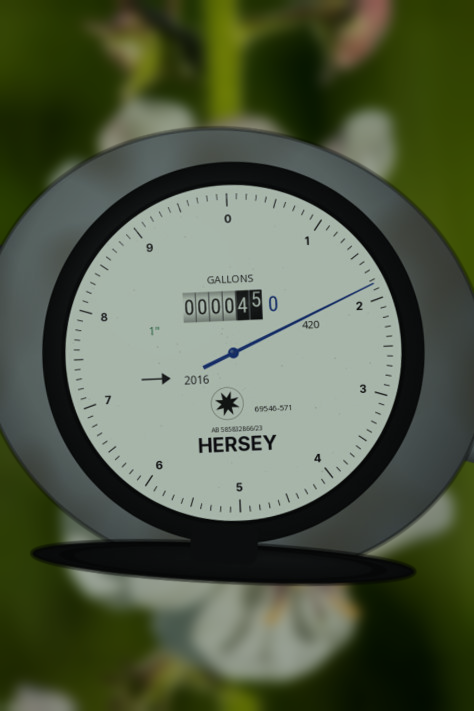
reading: 451.8
